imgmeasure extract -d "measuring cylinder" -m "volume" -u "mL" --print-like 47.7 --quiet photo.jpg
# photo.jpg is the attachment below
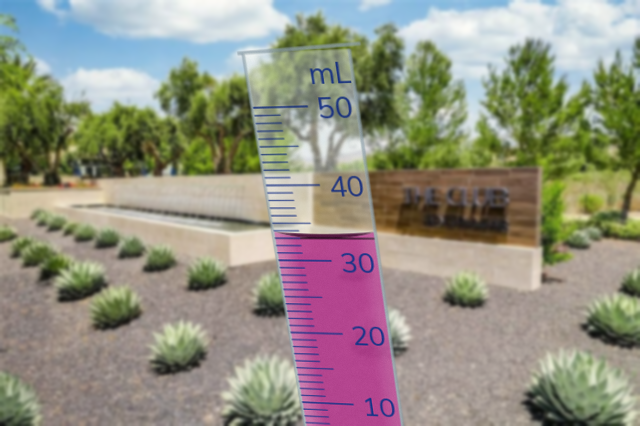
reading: 33
